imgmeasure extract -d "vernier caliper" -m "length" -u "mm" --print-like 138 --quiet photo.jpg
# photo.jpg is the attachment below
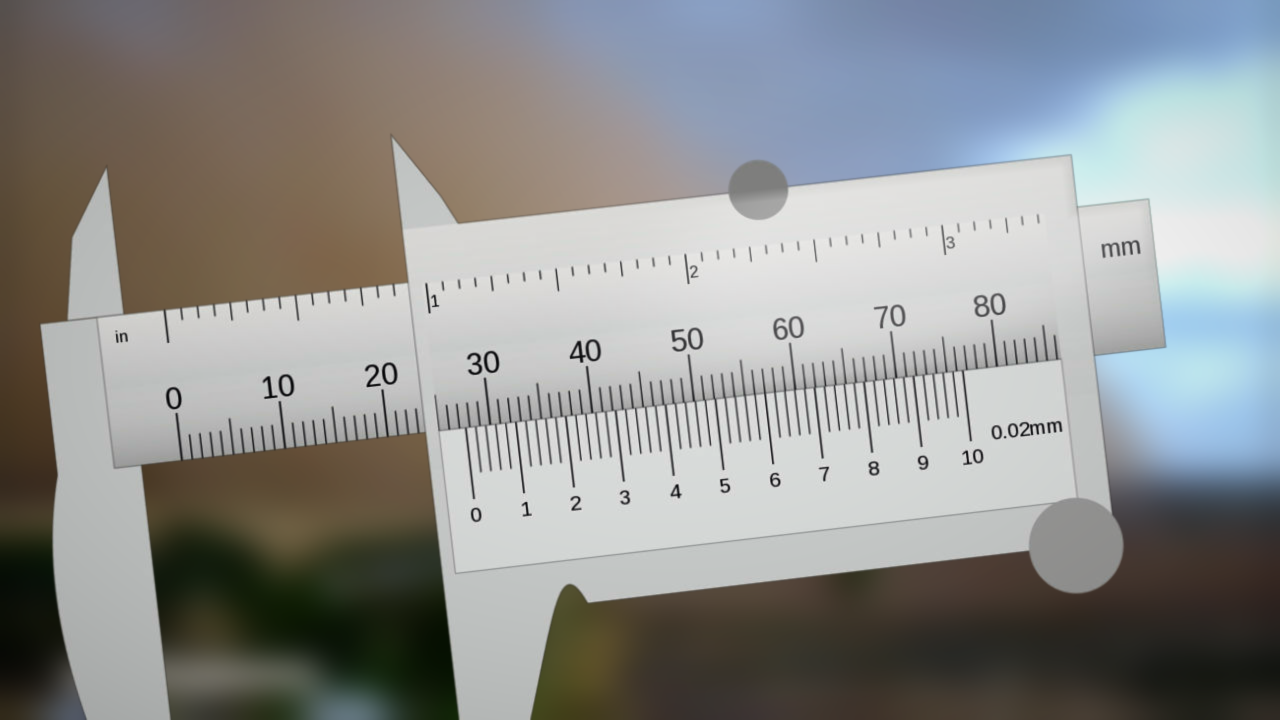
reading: 27.6
